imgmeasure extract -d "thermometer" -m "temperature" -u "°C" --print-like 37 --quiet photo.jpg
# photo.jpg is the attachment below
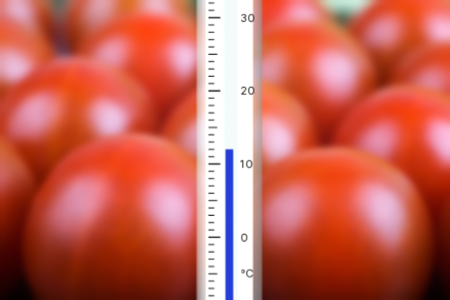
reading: 12
